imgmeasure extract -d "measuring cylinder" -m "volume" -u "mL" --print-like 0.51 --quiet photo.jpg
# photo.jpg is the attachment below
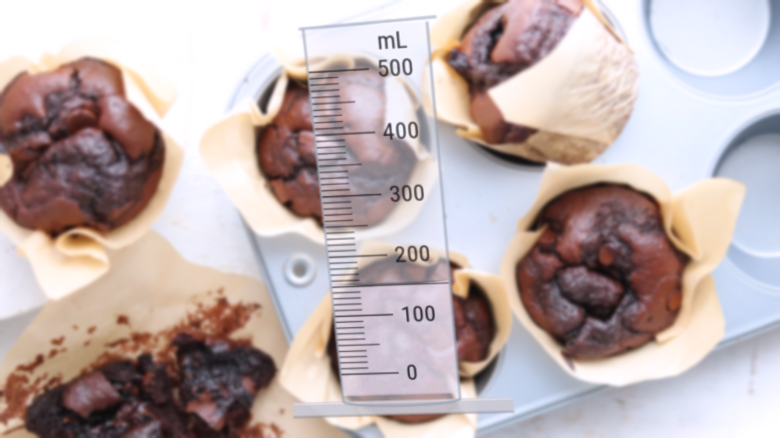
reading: 150
